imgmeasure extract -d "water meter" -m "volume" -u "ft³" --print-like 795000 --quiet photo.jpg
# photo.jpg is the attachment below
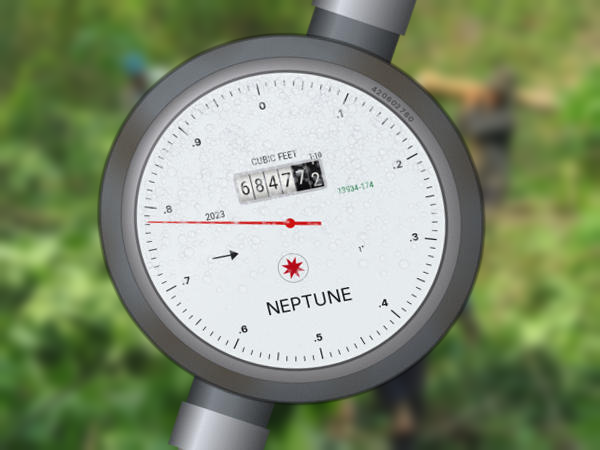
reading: 684771.78
